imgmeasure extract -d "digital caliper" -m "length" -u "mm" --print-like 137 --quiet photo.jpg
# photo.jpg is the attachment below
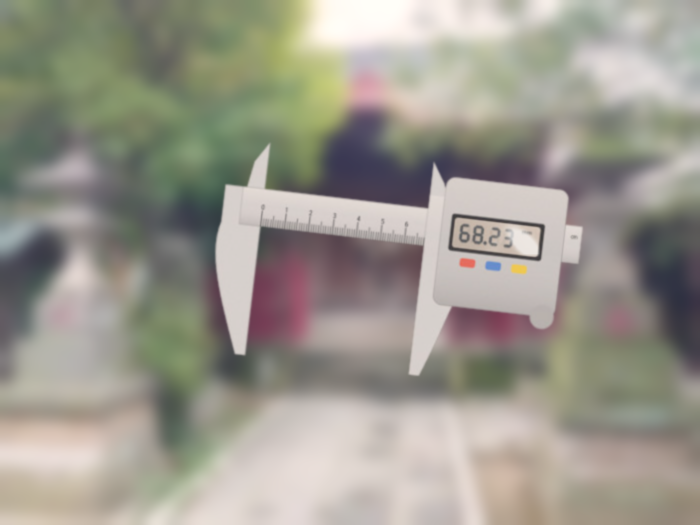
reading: 68.23
